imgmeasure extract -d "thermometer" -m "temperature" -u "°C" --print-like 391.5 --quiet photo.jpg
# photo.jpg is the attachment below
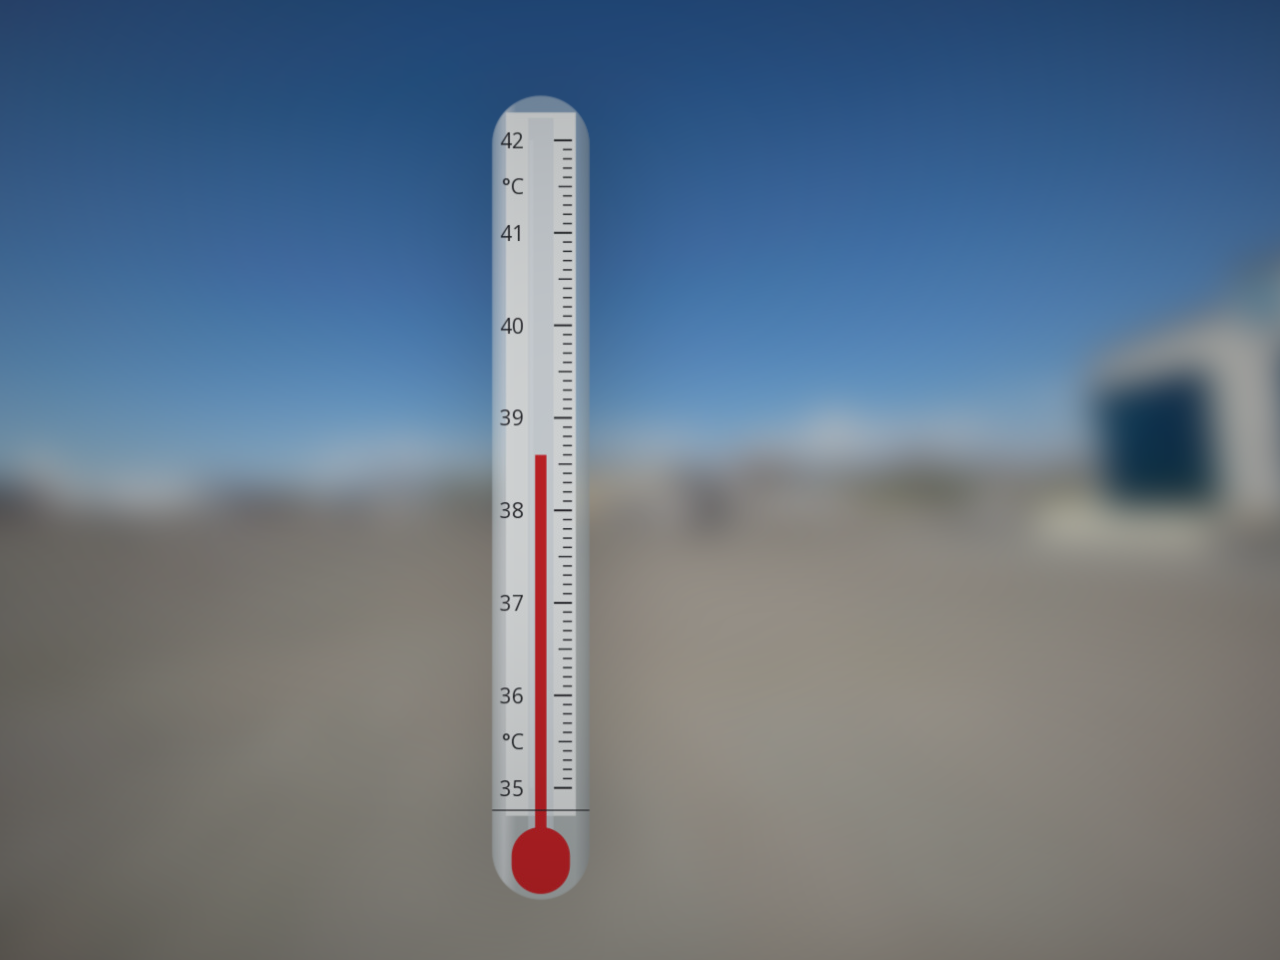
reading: 38.6
